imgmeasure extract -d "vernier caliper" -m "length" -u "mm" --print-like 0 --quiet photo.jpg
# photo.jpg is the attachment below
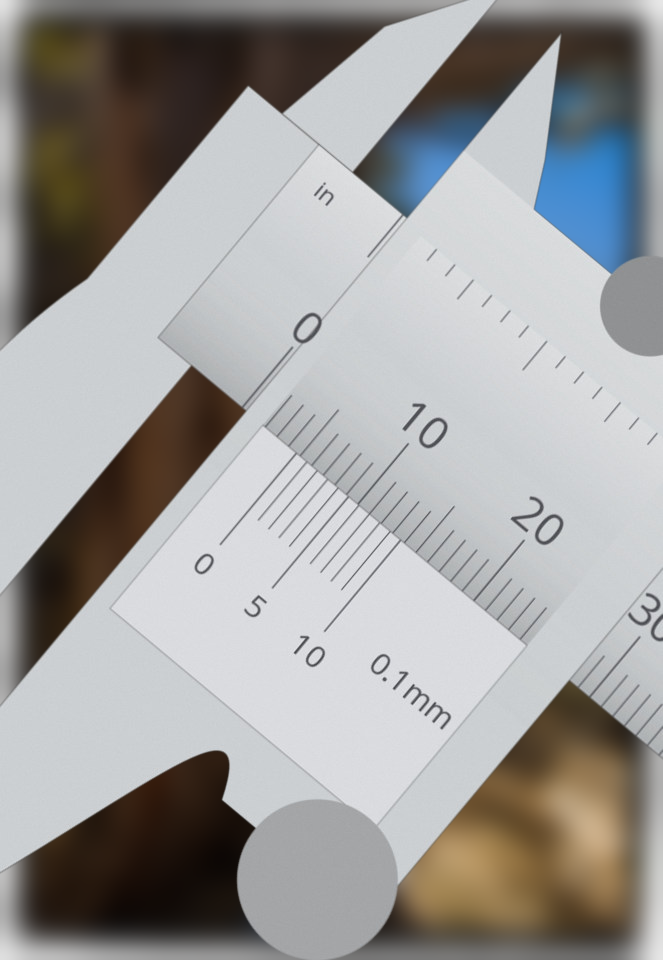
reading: 4.7
